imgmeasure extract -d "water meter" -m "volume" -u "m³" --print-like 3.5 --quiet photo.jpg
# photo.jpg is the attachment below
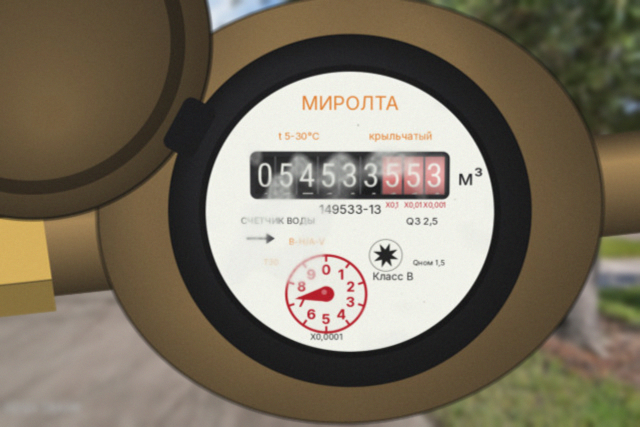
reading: 54533.5537
